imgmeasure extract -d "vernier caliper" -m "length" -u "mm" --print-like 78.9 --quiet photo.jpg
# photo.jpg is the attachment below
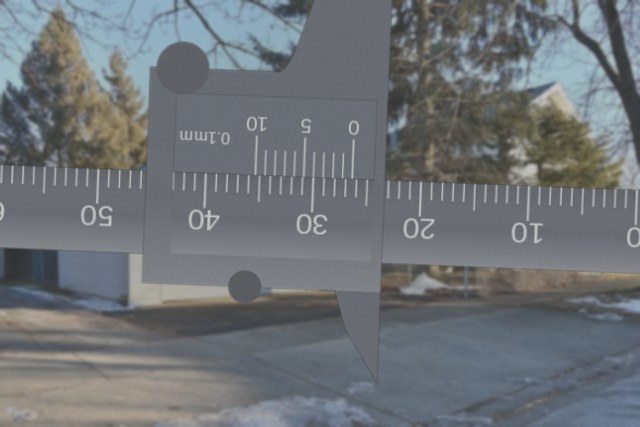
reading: 26.4
